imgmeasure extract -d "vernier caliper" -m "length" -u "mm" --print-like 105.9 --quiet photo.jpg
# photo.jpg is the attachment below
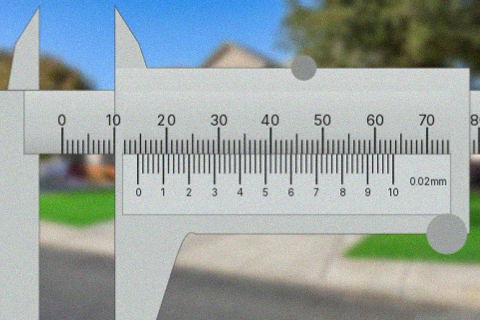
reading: 14.5
